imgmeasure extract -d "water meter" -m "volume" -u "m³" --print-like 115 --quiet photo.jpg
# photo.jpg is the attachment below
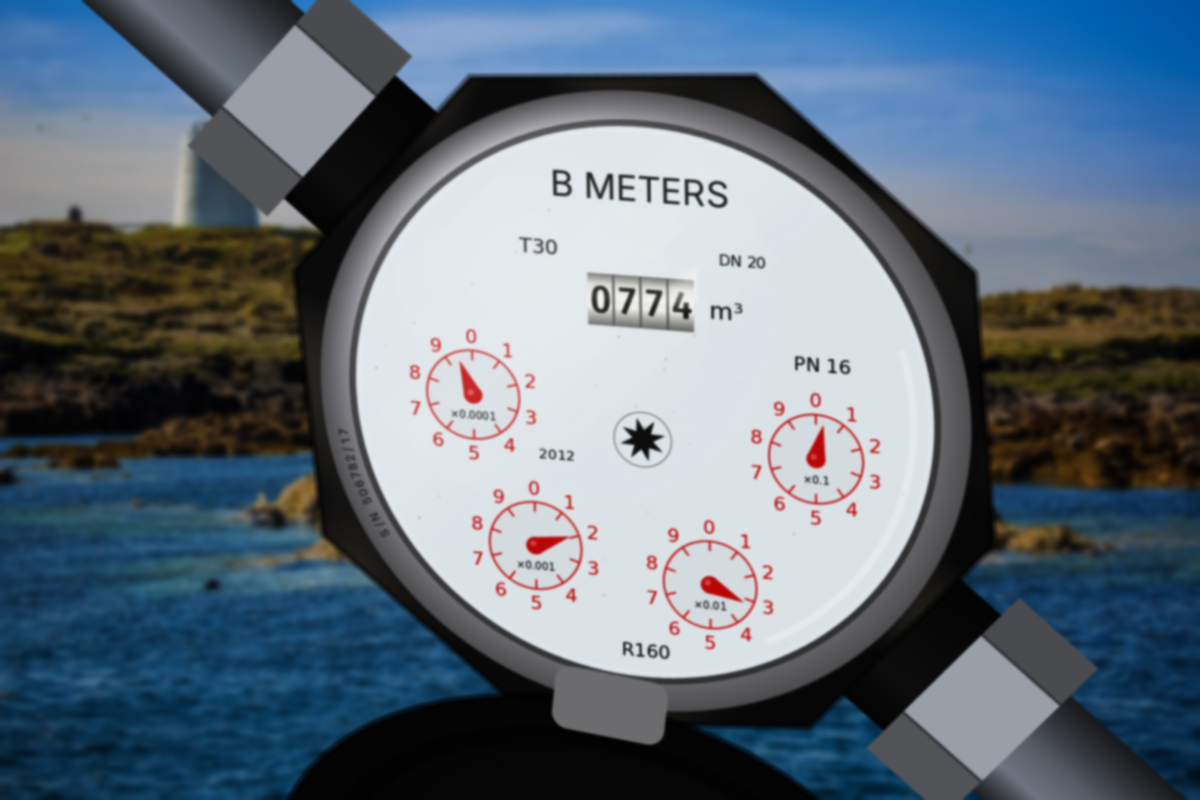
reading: 774.0319
